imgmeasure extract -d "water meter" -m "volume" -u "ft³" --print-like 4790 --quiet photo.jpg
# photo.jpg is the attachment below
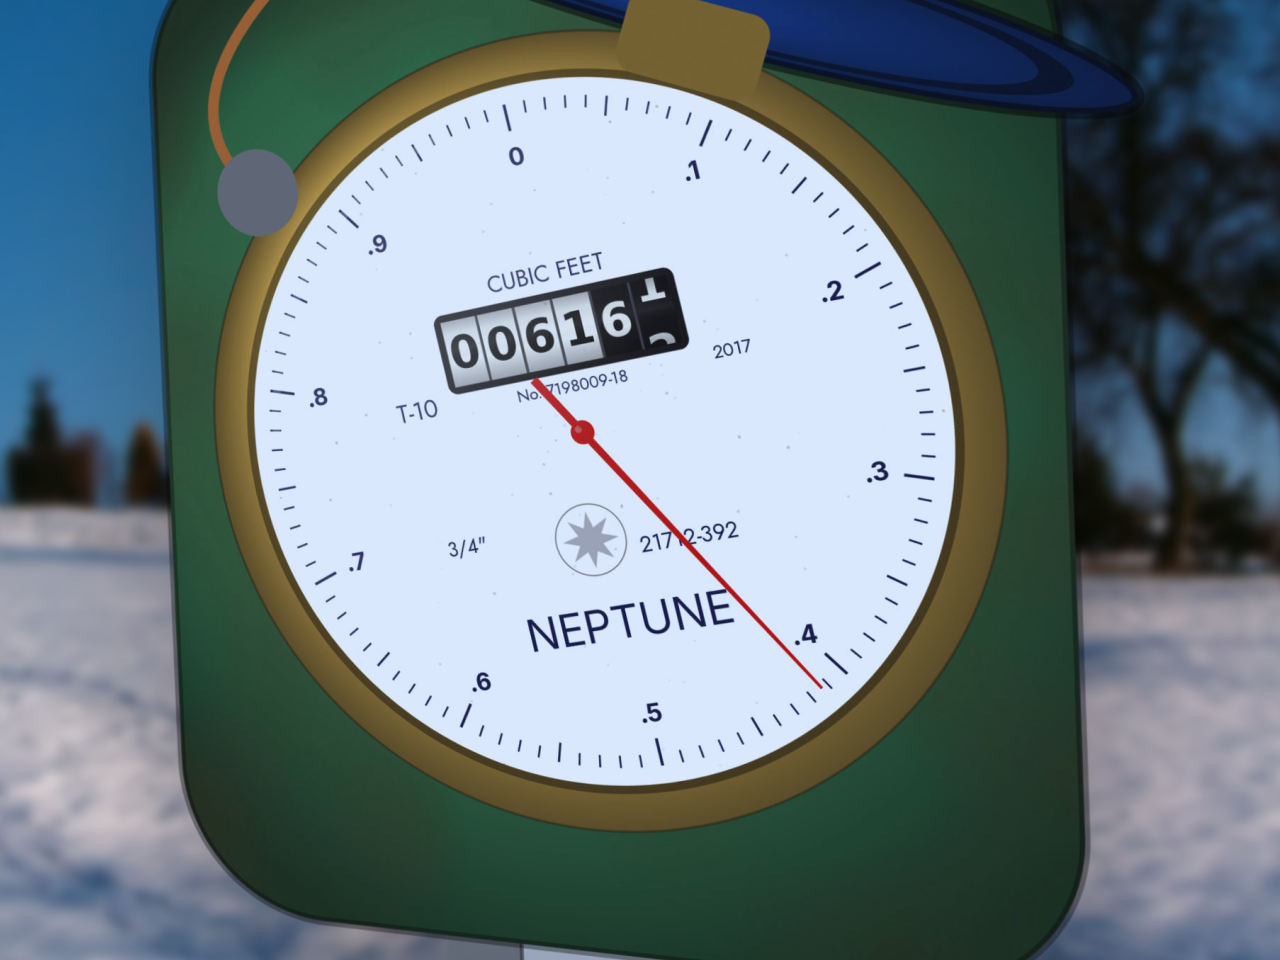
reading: 6161.41
